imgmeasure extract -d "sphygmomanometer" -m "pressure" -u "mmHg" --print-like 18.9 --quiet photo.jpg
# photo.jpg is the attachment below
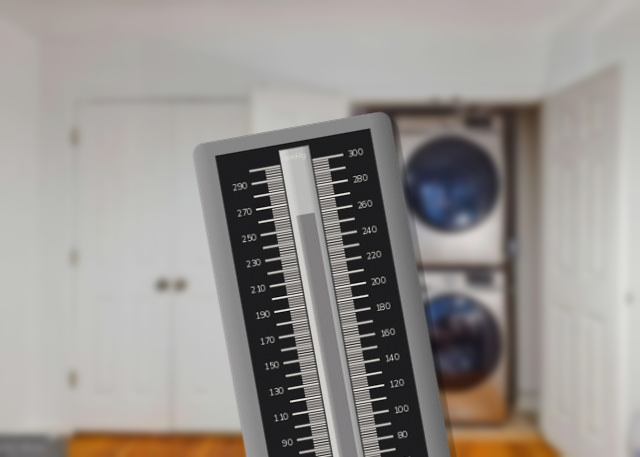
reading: 260
